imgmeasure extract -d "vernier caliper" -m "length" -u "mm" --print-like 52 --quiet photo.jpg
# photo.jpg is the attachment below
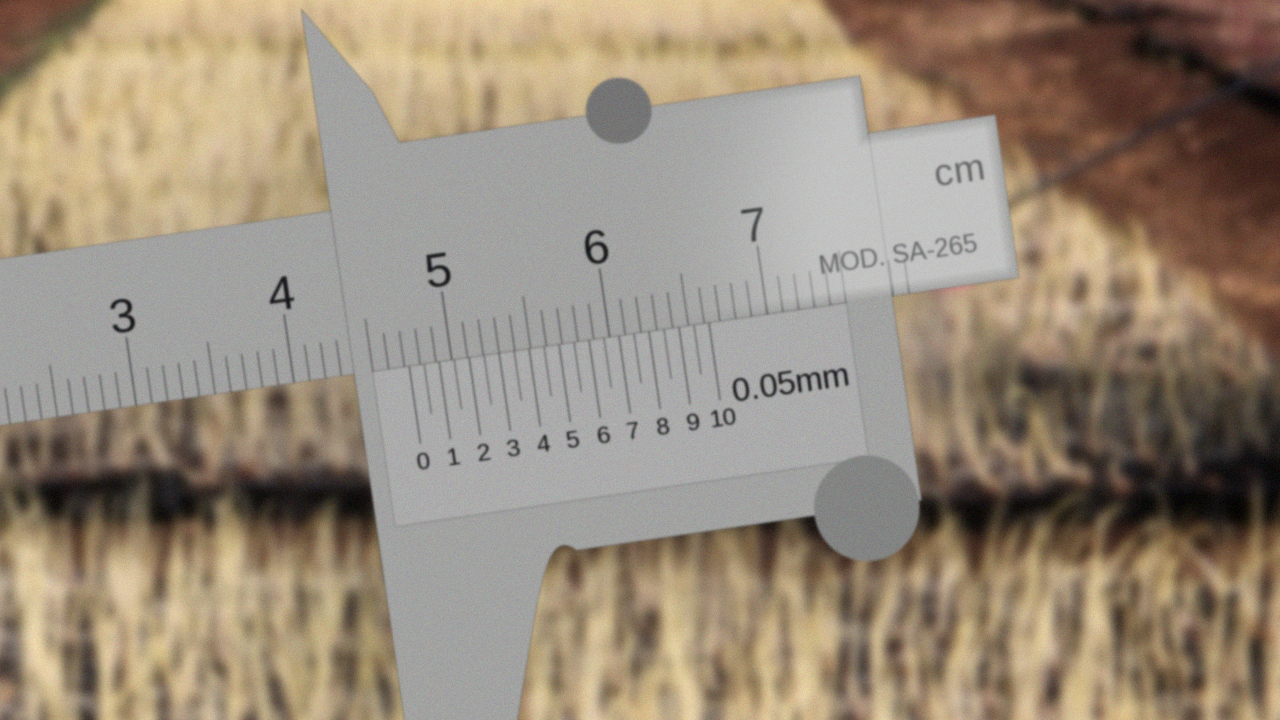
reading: 47.3
